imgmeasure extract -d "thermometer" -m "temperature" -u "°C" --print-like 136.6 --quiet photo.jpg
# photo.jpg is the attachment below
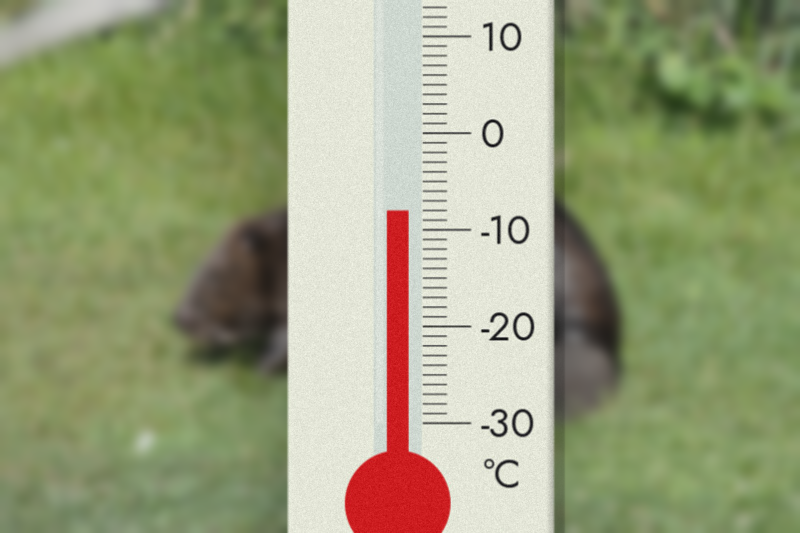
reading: -8
